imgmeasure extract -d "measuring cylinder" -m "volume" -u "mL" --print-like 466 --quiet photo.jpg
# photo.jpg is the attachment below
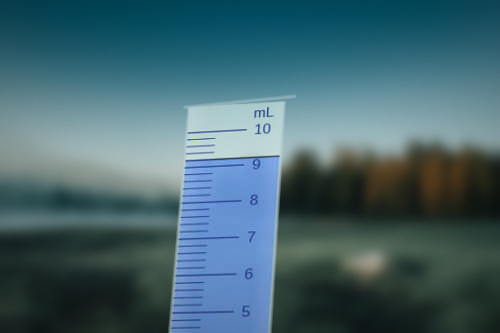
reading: 9.2
